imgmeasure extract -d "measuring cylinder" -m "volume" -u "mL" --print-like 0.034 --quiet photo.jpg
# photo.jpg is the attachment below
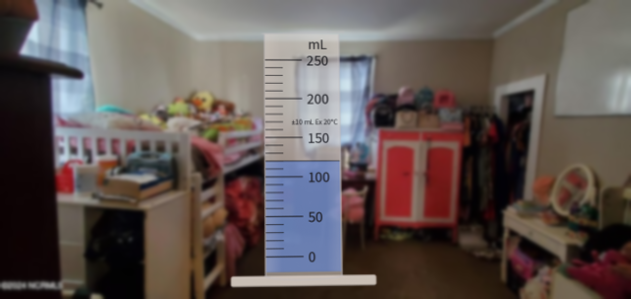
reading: 120
